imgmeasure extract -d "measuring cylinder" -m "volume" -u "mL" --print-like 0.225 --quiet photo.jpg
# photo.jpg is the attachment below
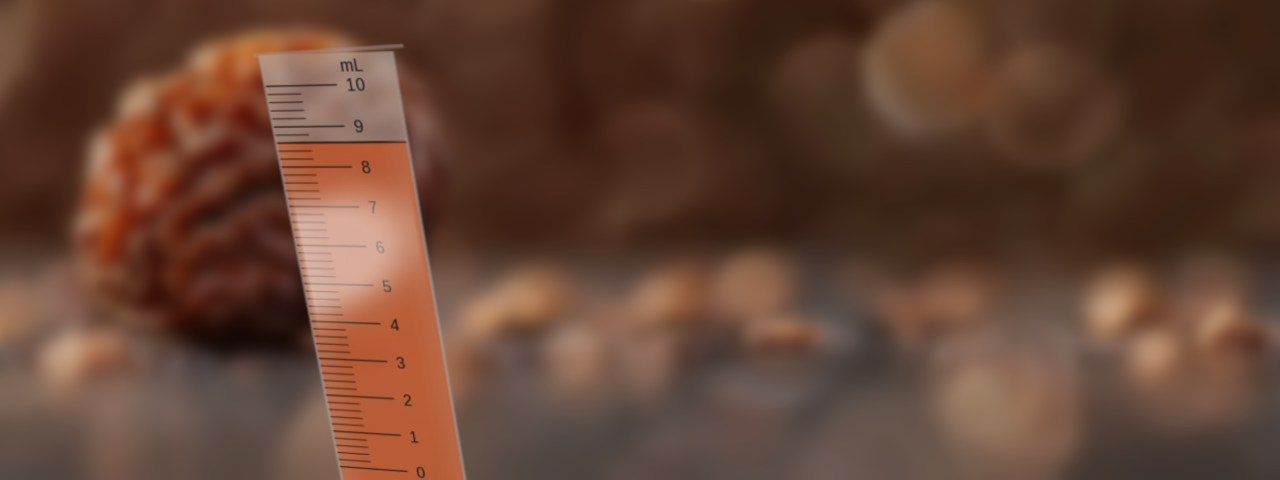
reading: 8.6
